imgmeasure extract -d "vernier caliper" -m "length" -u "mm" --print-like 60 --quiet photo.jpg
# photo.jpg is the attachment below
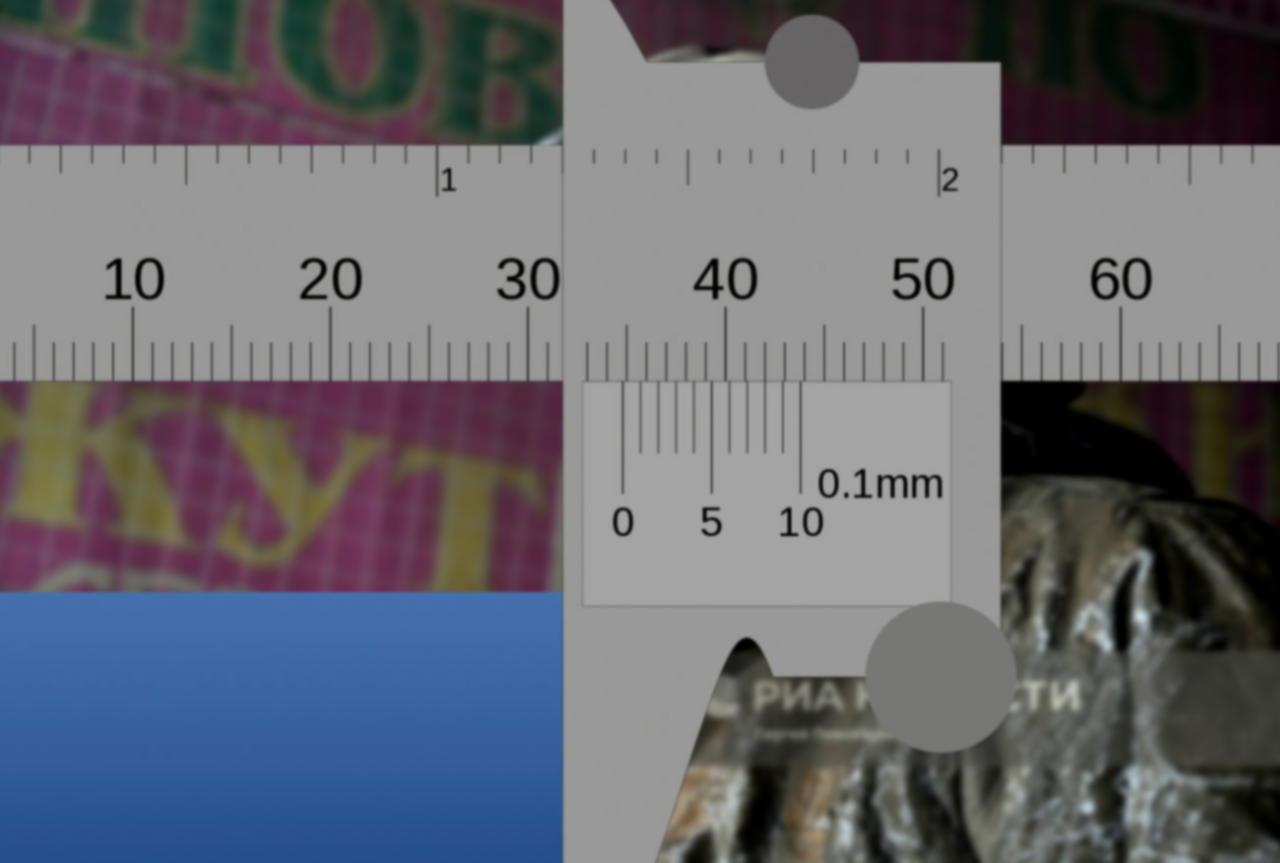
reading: 34.8
